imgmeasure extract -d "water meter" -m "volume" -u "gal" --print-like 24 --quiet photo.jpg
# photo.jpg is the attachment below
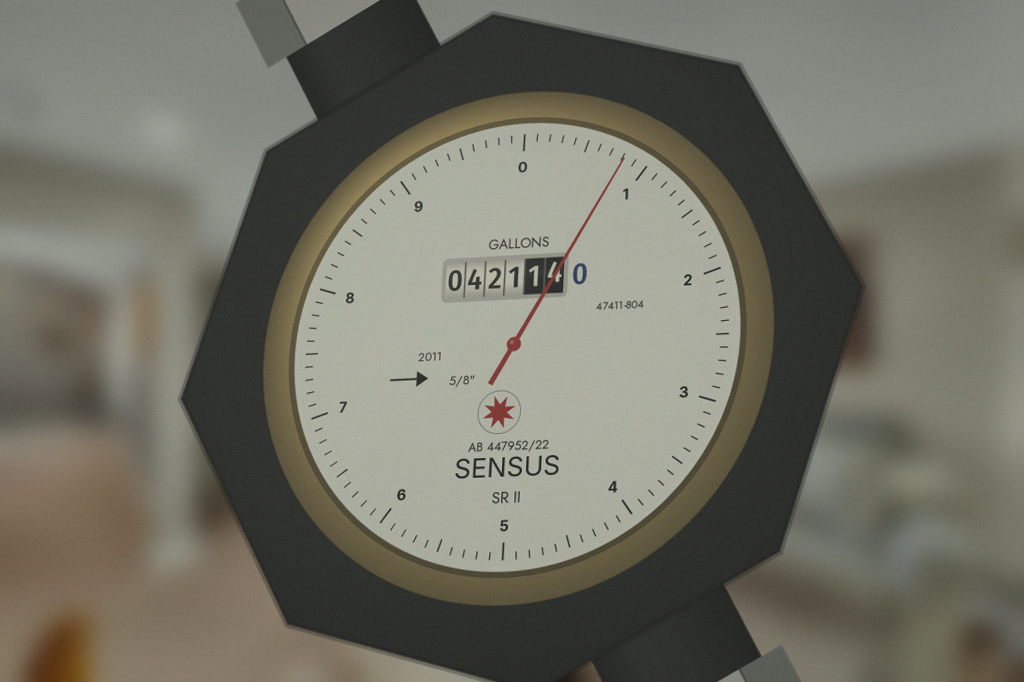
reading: 421140.8
